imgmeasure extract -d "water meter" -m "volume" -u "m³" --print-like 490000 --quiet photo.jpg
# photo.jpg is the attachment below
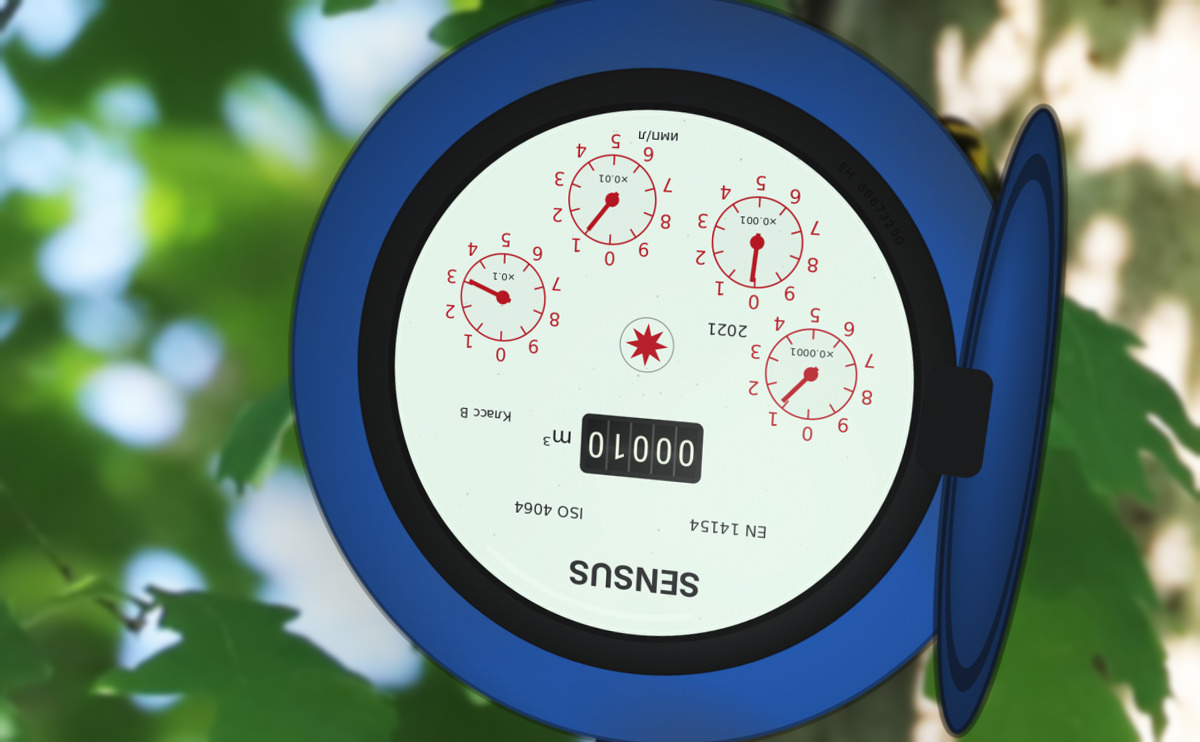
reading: 10.3101
